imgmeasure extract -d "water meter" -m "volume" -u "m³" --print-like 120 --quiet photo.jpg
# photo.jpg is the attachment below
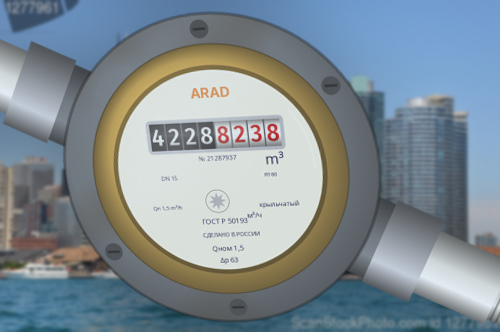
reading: 4228.8238
